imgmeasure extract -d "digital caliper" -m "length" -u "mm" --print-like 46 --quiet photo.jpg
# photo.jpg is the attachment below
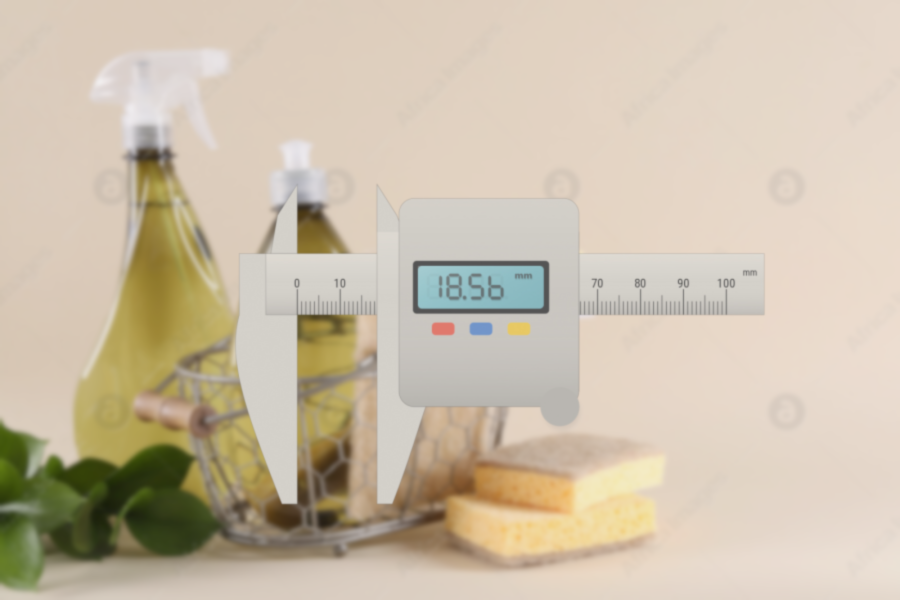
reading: 18.56
